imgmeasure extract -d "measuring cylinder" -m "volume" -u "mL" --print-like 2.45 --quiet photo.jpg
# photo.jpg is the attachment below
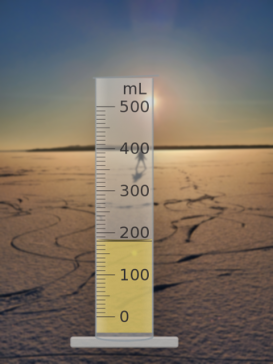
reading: 180
